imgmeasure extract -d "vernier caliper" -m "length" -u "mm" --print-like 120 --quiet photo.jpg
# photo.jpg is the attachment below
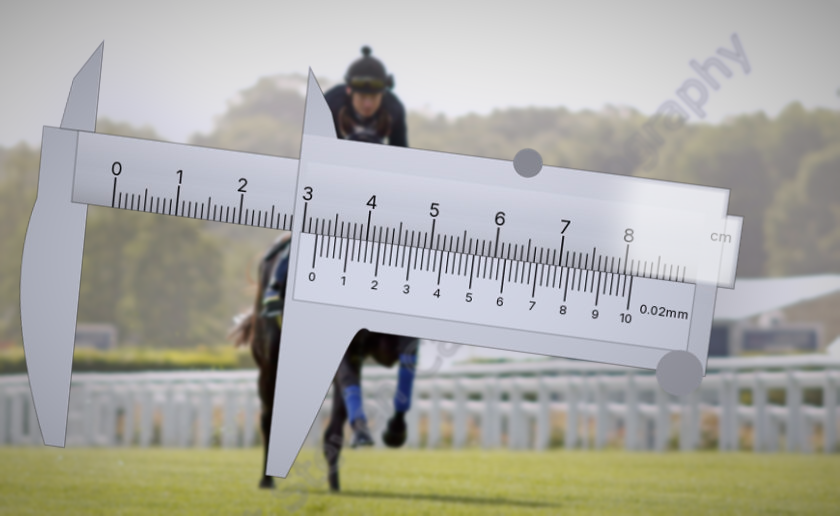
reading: 32.2
